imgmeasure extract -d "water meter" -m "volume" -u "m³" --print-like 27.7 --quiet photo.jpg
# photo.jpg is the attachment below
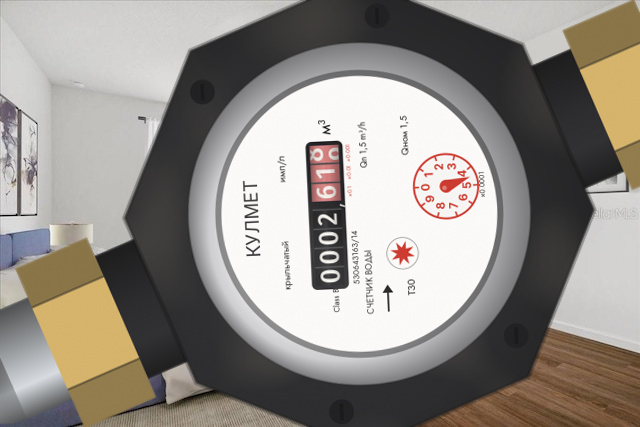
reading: 2.6184
